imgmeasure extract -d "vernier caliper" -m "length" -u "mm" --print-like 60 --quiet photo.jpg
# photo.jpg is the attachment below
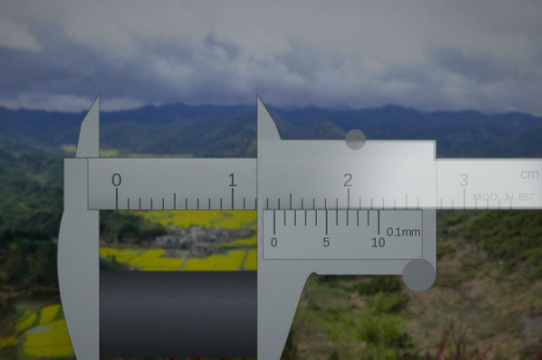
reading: 13.6
